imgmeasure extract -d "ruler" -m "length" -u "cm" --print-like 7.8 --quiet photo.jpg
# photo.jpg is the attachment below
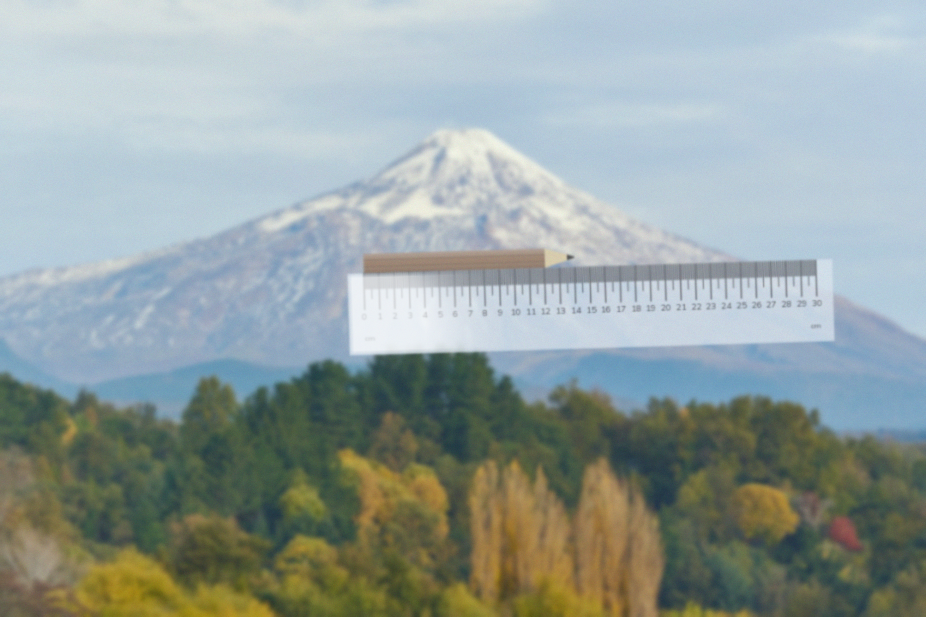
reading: 14
